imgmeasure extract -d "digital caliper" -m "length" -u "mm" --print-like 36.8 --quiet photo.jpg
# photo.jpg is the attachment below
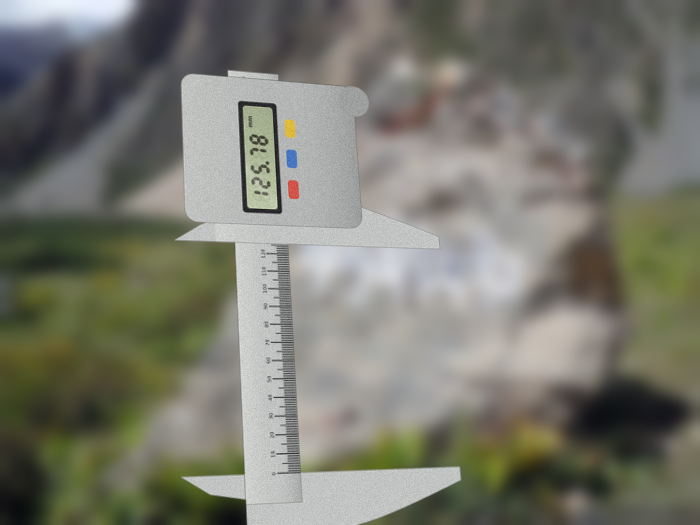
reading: 125.78
